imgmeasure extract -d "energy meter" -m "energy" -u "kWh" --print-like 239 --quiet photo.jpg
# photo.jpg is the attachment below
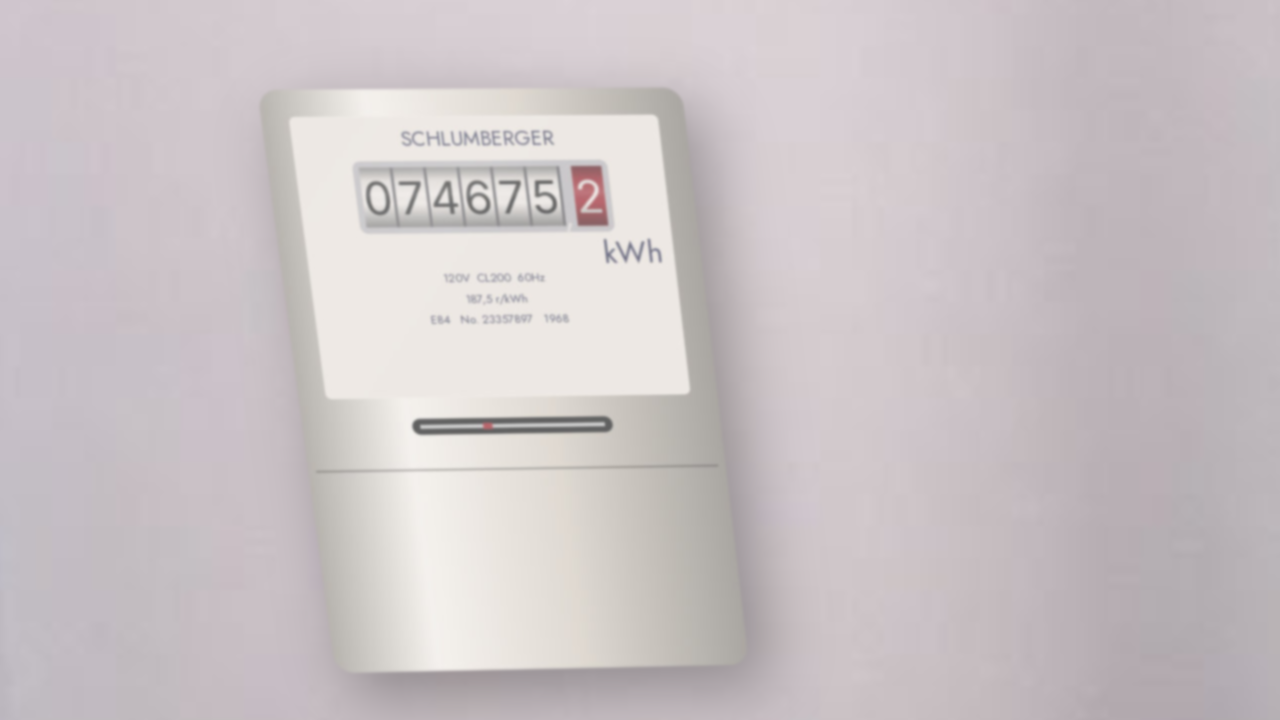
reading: 74675.2
